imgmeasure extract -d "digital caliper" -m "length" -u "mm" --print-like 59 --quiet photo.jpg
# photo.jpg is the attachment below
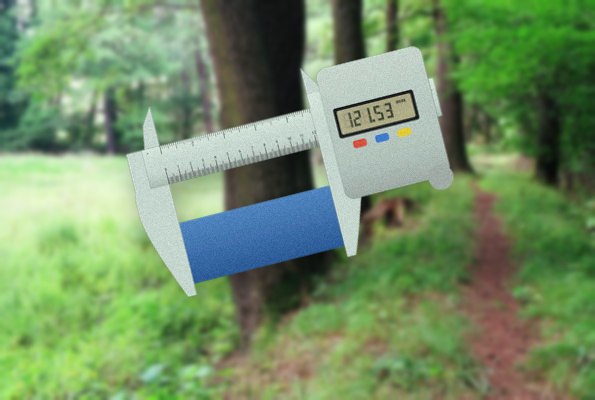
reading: 121.53
